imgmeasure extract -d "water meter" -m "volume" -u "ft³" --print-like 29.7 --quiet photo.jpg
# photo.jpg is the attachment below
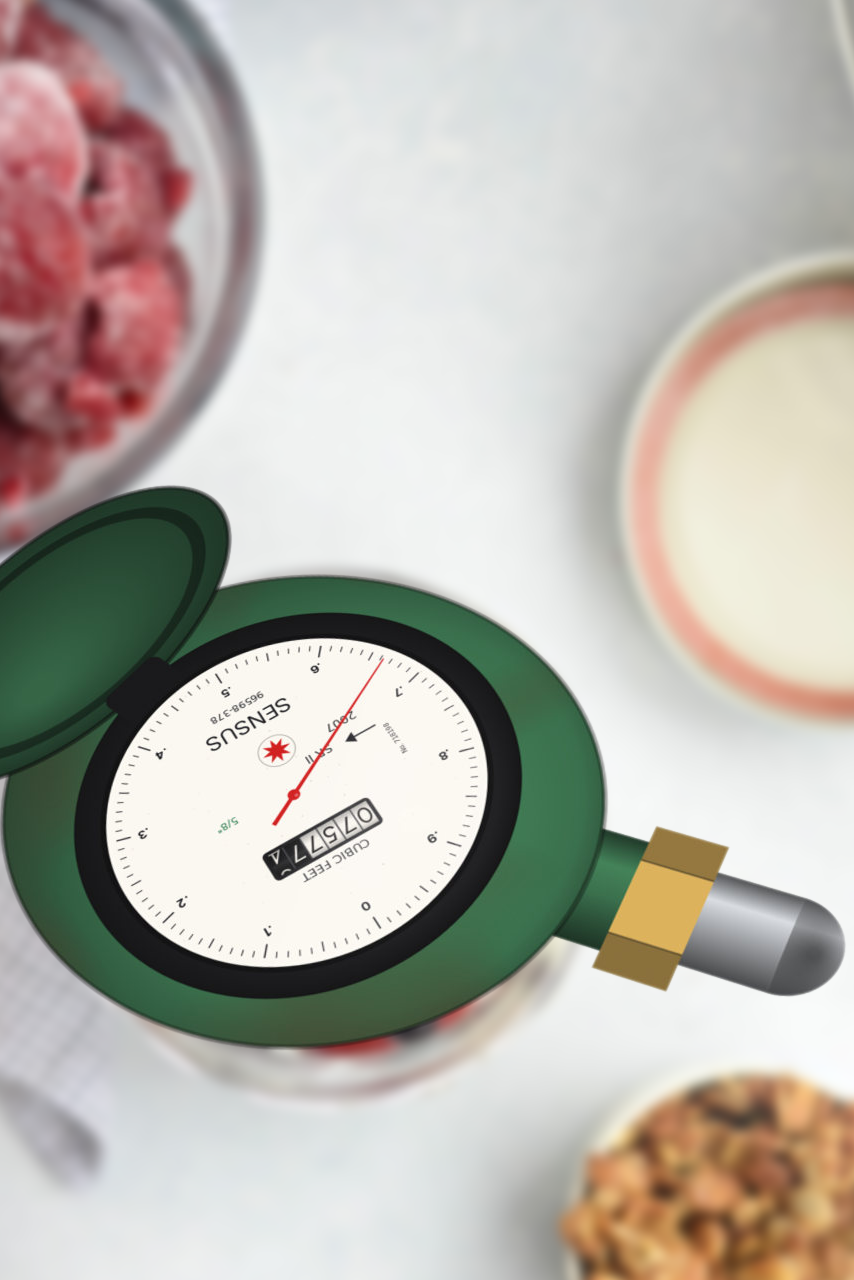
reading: 75773.66
